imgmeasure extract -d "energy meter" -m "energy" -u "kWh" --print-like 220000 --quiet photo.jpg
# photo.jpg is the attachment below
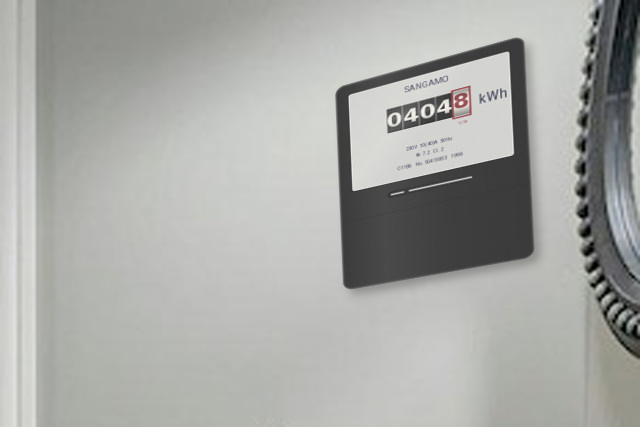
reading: 404.8
